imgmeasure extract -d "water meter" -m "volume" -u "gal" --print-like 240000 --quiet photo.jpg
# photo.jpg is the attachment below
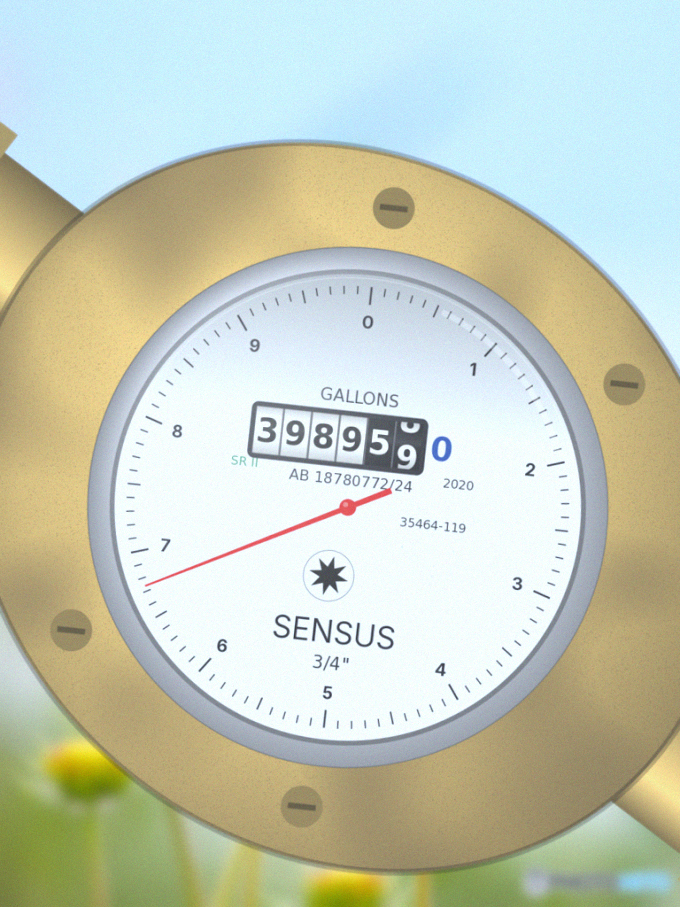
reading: 3989586.7
